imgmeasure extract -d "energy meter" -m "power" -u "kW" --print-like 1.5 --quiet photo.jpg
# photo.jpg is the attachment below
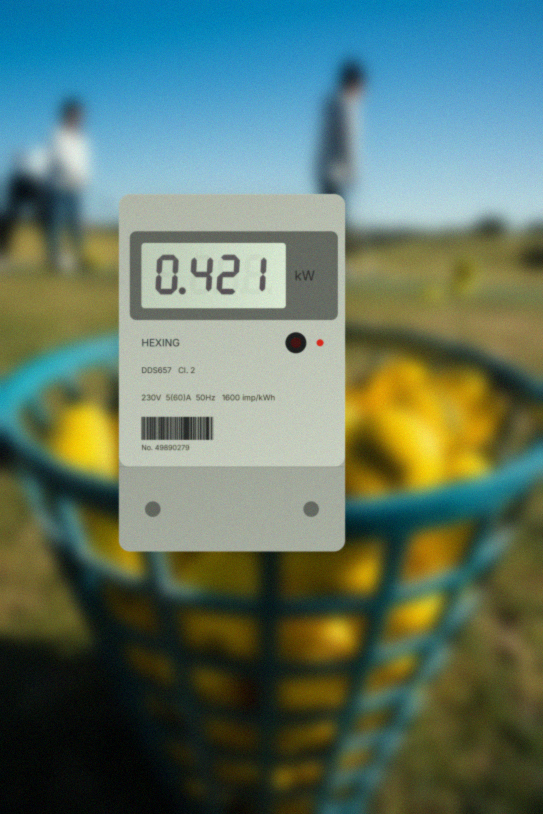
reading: 0.421
